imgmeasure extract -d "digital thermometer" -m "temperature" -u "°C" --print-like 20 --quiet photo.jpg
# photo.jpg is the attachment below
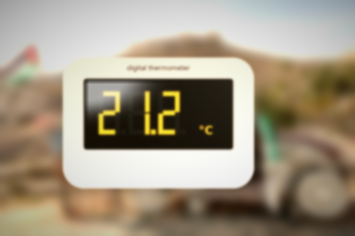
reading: 21.2
